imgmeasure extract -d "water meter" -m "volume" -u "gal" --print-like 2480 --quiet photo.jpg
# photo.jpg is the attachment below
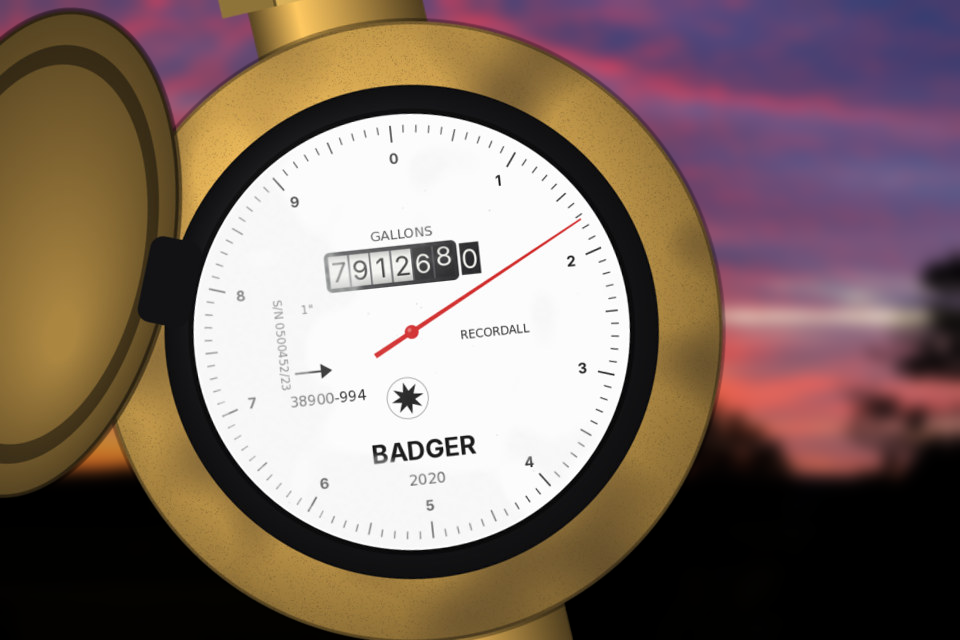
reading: 7912681.7
